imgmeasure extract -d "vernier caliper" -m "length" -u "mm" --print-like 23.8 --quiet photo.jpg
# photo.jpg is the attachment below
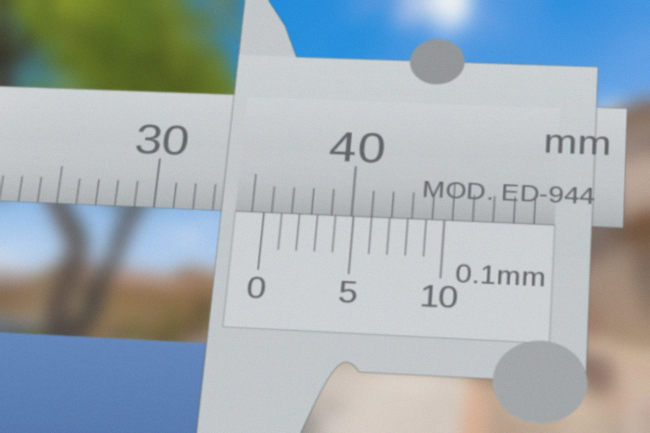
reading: 35.6
